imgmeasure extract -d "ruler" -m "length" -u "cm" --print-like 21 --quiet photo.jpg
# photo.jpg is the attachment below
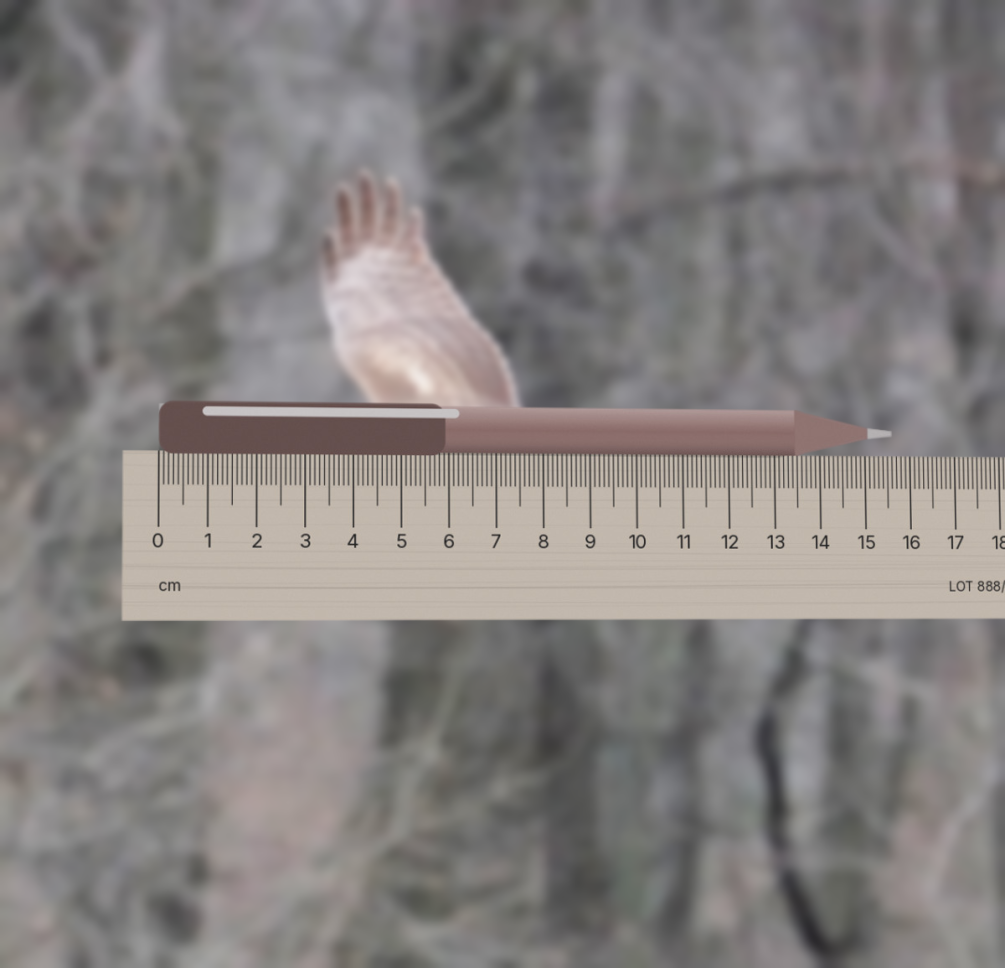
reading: 15.6
